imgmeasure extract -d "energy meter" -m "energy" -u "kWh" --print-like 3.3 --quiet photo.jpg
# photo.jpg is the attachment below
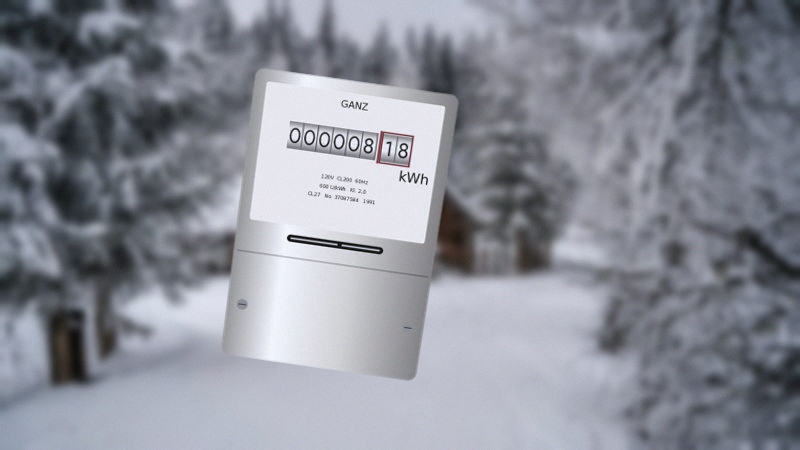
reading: 8.18
